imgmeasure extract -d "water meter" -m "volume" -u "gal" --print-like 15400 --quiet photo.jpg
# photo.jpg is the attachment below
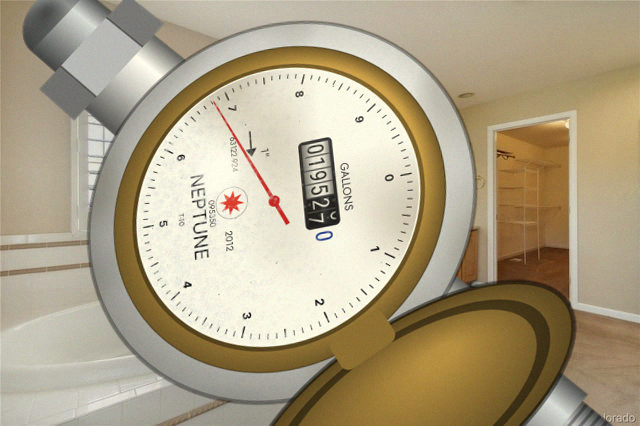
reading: 195266.8
